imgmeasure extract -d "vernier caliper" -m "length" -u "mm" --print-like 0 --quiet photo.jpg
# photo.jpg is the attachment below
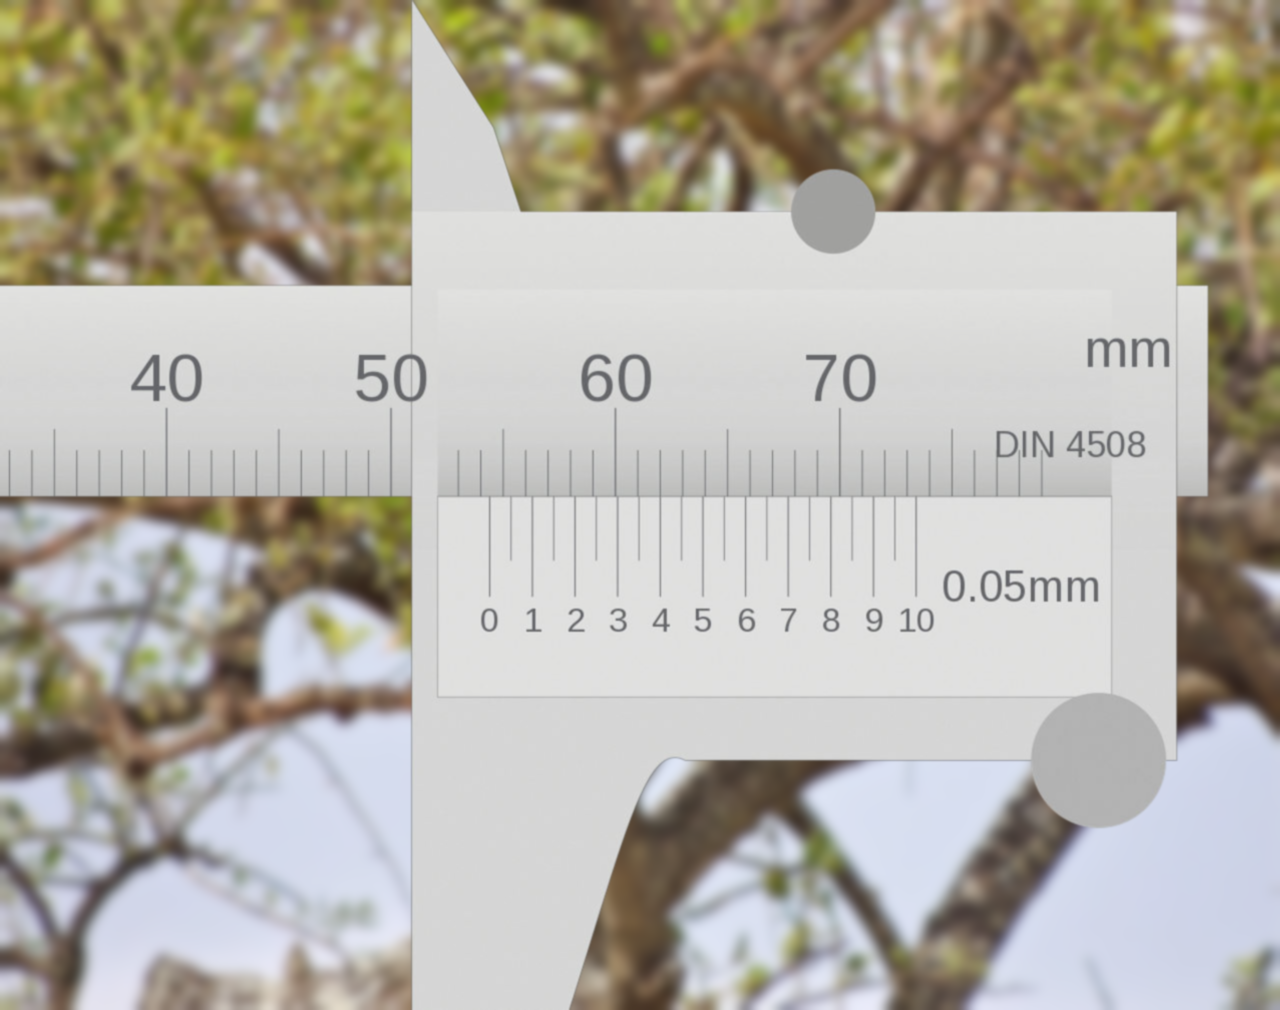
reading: 54.4
